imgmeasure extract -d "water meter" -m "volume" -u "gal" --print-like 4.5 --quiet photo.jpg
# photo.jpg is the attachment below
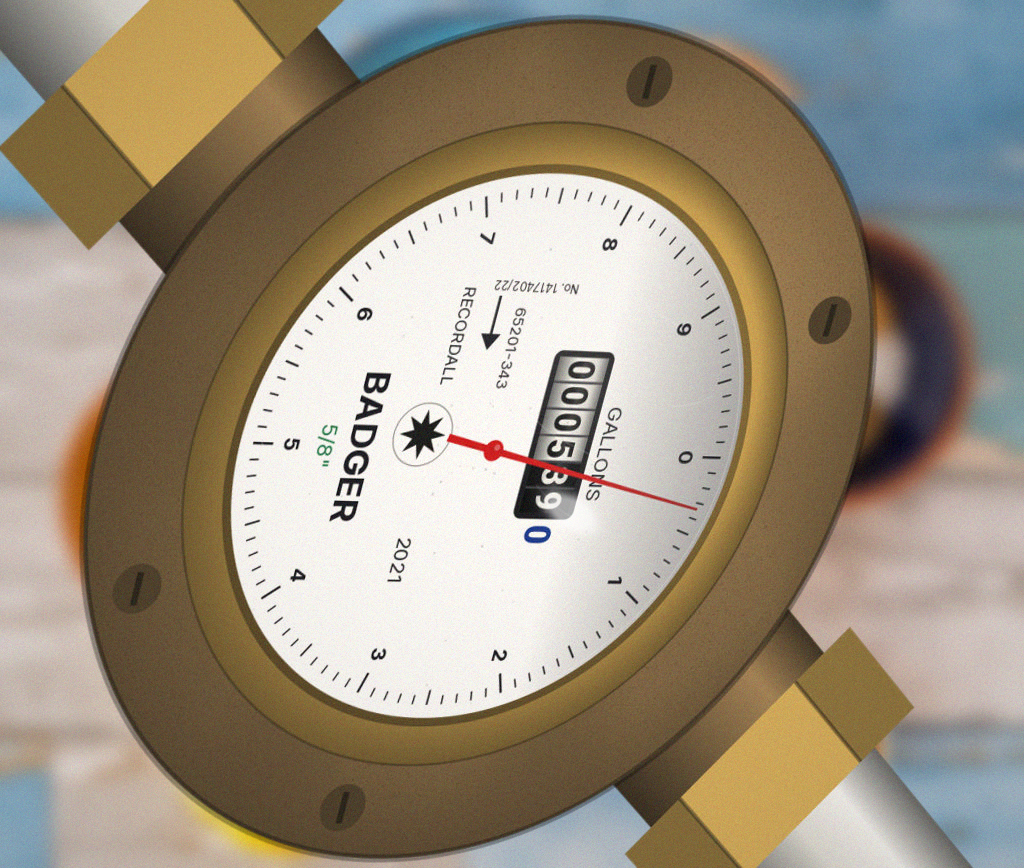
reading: 5390.3
